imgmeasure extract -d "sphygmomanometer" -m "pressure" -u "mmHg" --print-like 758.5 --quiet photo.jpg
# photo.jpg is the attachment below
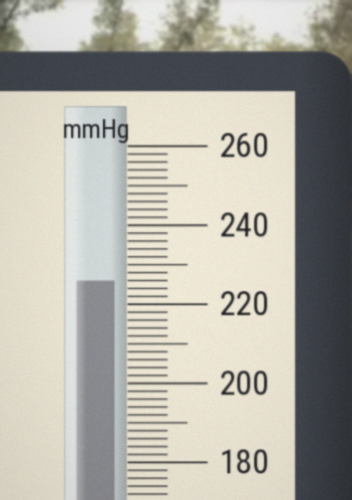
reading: 226
